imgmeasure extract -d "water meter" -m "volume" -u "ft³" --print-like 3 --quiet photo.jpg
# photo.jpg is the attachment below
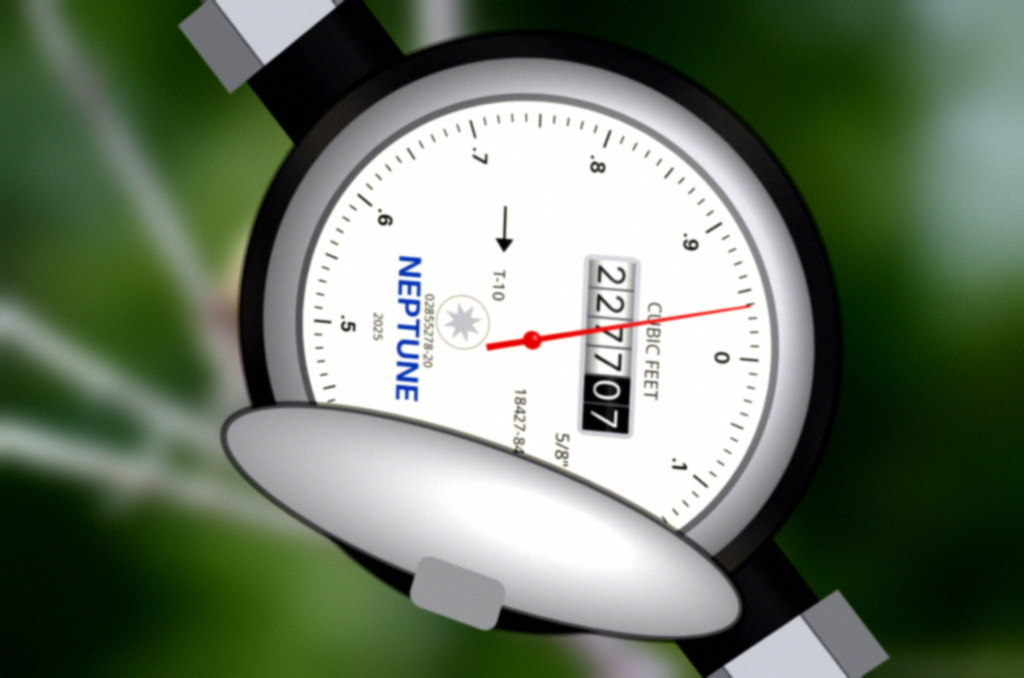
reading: 227706.96
